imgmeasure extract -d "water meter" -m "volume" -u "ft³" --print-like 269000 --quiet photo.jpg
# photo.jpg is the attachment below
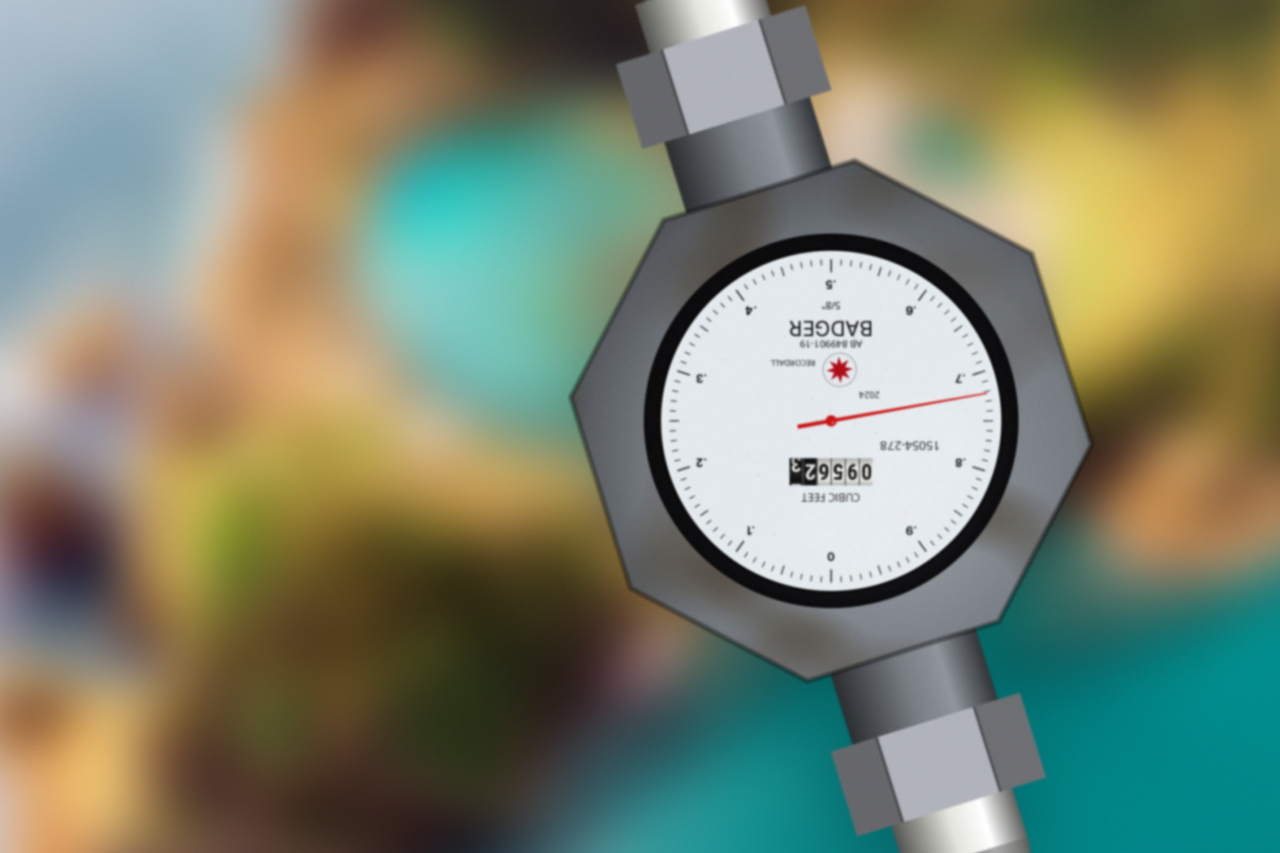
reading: 95622.72
